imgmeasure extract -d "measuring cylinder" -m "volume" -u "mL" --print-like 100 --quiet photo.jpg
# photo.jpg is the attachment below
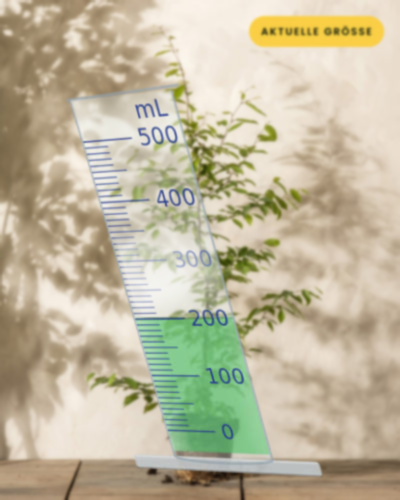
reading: 200
